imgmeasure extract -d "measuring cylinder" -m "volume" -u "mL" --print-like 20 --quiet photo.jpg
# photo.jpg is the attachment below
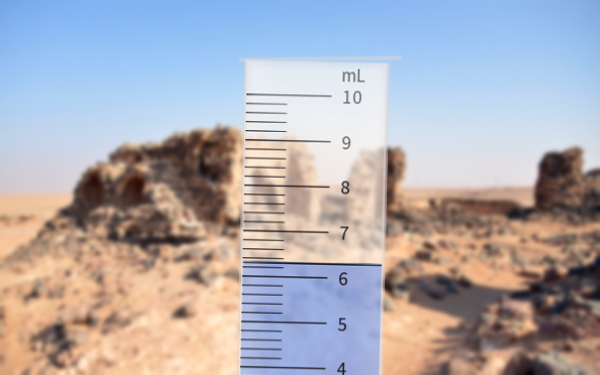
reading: 6.3
